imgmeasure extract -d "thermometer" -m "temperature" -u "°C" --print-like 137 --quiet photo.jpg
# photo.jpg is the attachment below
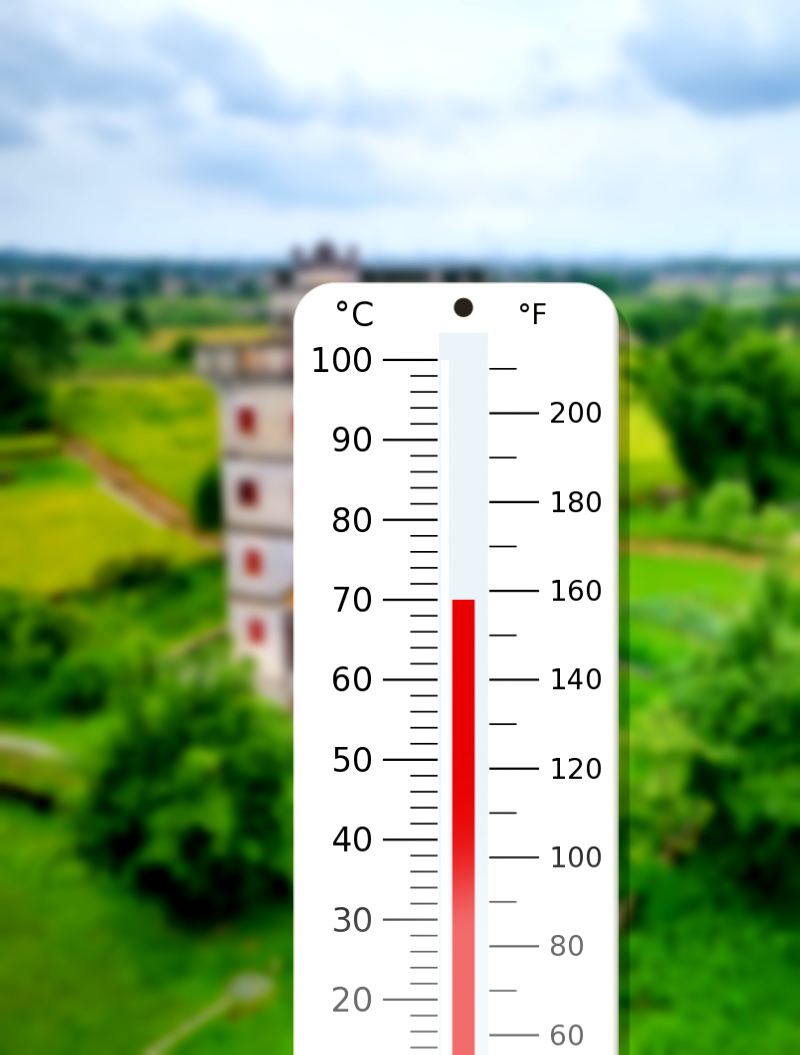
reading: 70
